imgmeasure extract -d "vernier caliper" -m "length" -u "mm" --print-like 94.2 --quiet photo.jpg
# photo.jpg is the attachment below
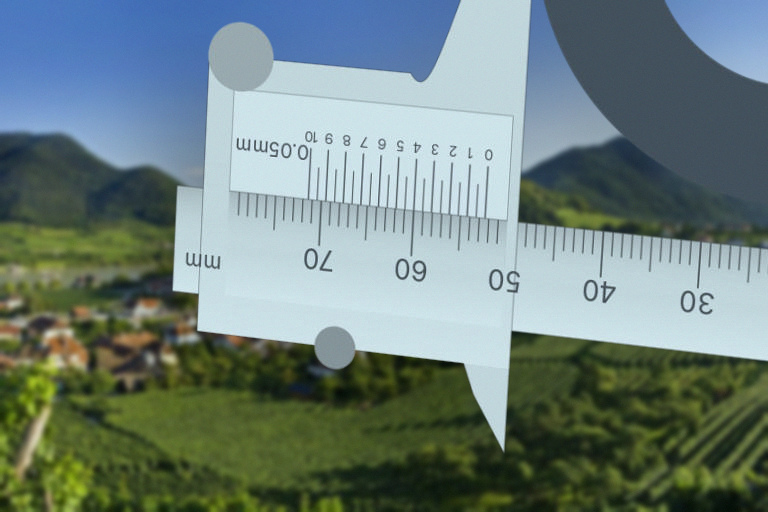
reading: 52.4
